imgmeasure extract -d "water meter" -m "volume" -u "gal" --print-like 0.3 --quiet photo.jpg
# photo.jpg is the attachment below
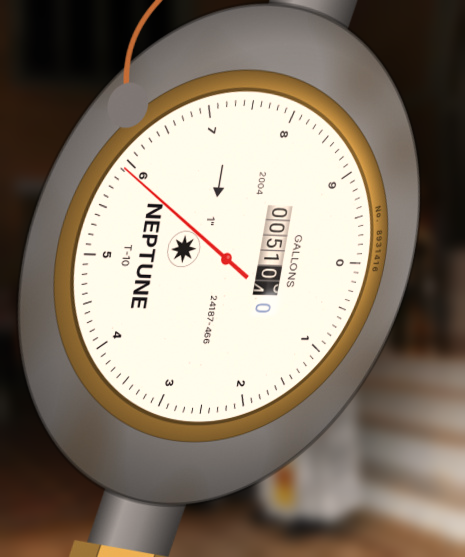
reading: 51035.9
